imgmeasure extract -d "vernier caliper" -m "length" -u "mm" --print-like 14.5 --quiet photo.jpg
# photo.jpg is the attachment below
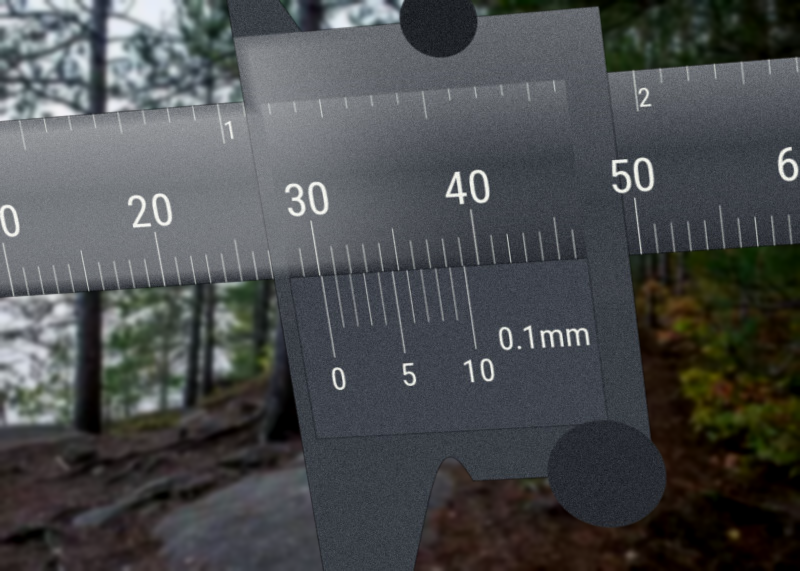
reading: 30.1
